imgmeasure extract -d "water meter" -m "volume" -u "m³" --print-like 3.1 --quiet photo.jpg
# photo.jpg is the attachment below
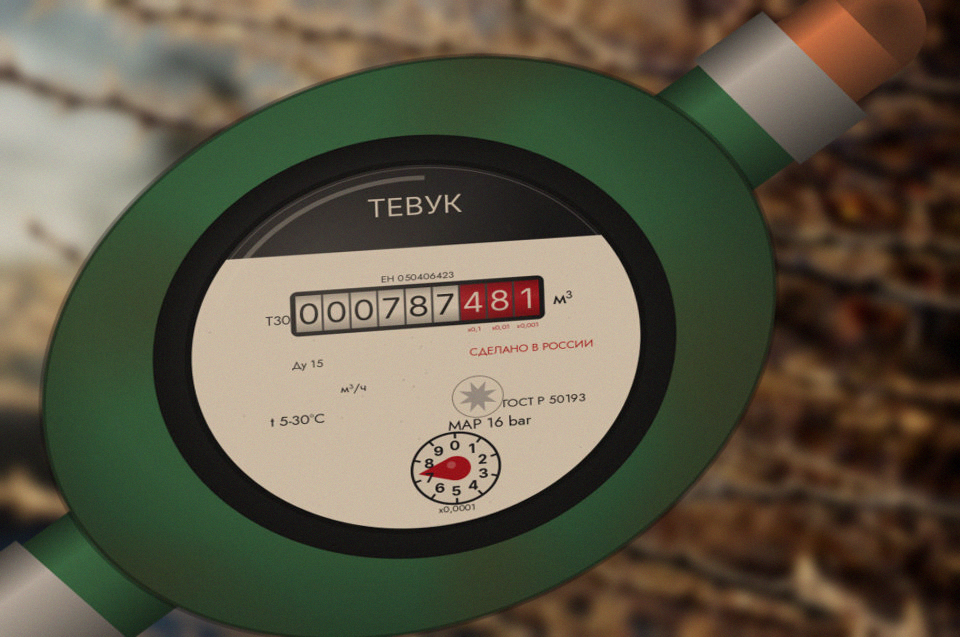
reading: 787.4817
